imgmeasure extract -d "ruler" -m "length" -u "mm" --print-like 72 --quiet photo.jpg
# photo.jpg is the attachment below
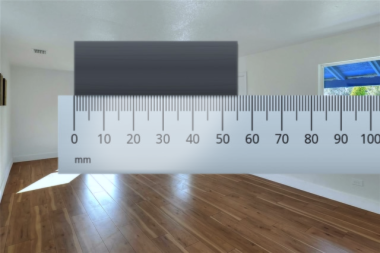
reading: 55
